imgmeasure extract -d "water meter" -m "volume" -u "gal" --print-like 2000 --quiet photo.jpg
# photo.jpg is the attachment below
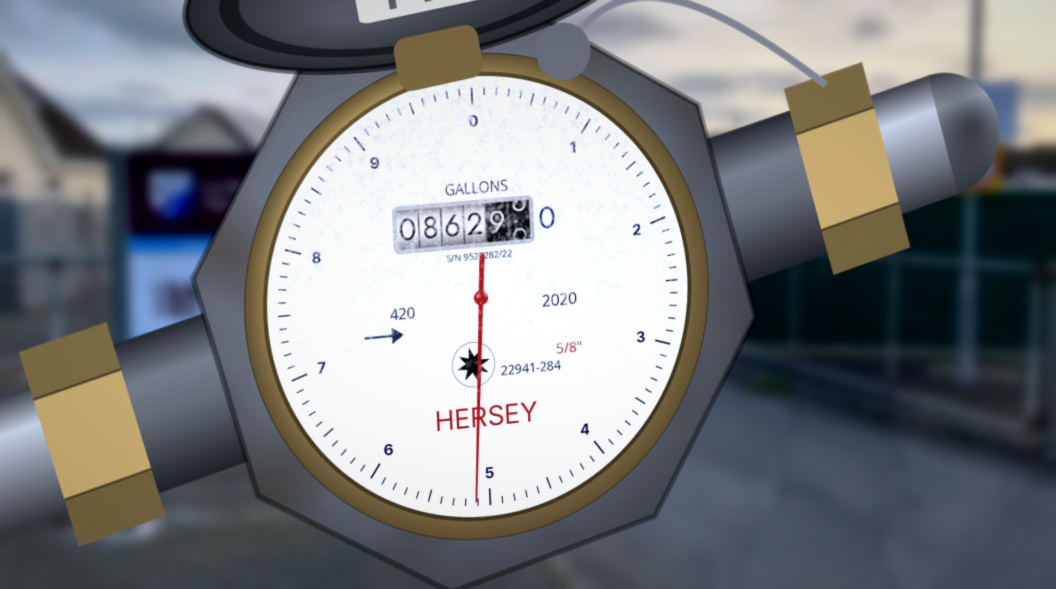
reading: 862985.1
